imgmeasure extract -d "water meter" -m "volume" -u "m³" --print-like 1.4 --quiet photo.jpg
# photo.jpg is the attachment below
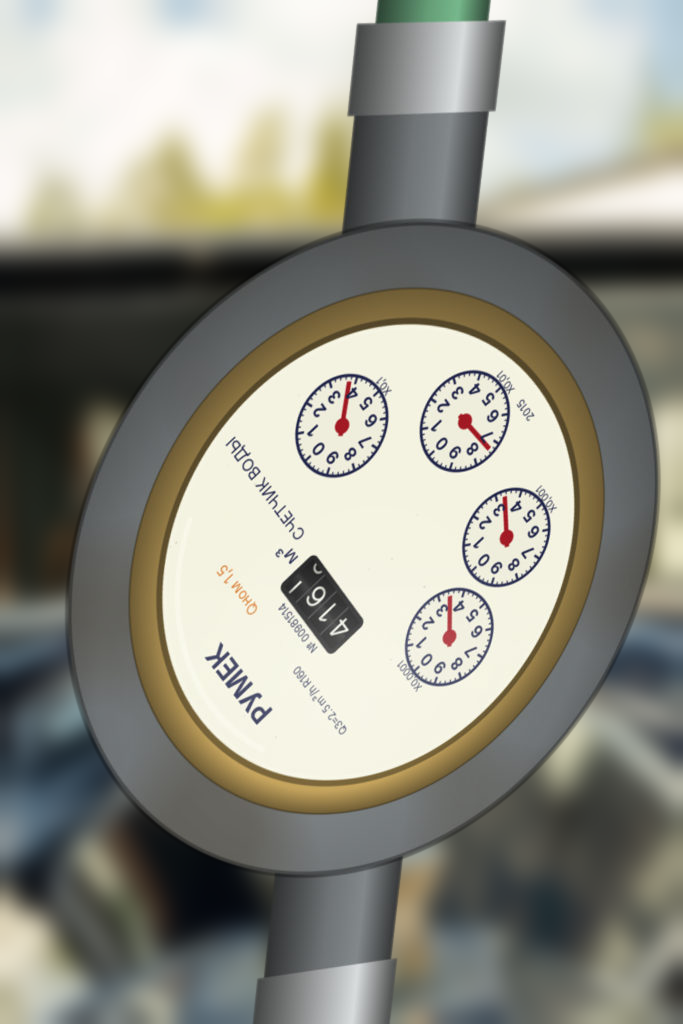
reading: 4161.3733
